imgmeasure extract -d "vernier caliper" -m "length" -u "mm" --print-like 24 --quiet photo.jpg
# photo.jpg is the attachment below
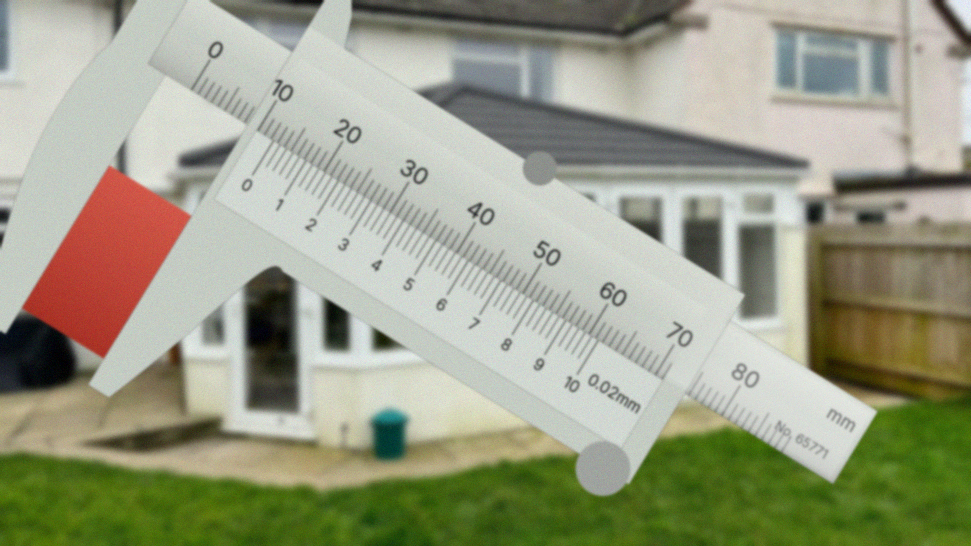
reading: 12.4
